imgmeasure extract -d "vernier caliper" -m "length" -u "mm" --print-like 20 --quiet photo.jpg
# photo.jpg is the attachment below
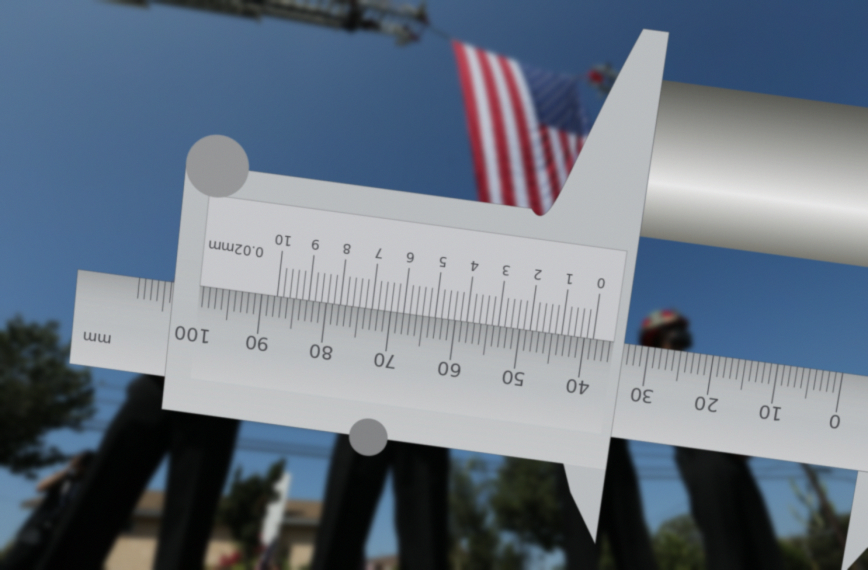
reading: 38.6
